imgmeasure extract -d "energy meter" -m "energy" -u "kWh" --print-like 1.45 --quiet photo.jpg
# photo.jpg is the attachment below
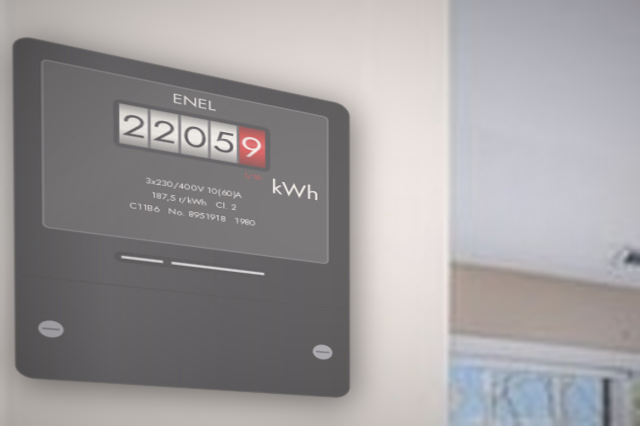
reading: 2205.9
